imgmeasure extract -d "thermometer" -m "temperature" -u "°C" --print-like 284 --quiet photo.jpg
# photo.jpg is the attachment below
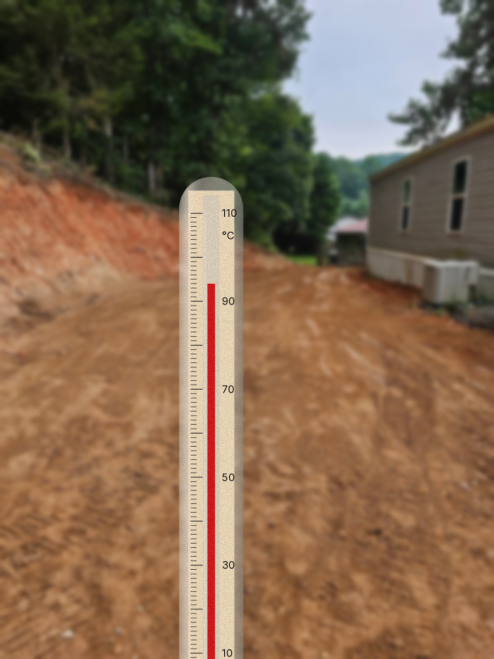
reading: 94
